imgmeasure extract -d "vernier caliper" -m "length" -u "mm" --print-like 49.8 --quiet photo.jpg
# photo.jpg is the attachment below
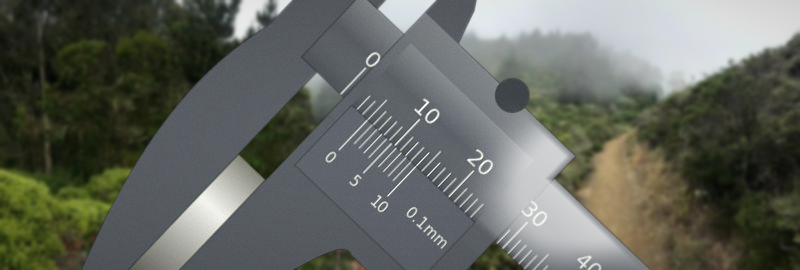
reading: 5.0
